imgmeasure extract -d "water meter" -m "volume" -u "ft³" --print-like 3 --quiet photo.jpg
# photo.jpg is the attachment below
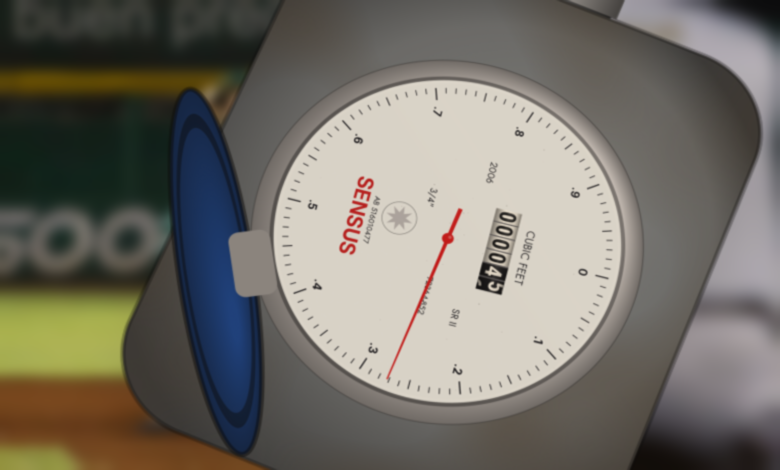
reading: 45.27
